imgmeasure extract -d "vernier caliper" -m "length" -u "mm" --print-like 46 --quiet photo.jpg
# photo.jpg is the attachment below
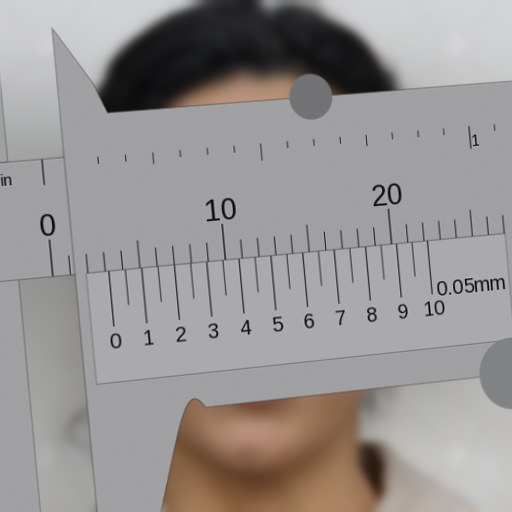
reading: 3.2
